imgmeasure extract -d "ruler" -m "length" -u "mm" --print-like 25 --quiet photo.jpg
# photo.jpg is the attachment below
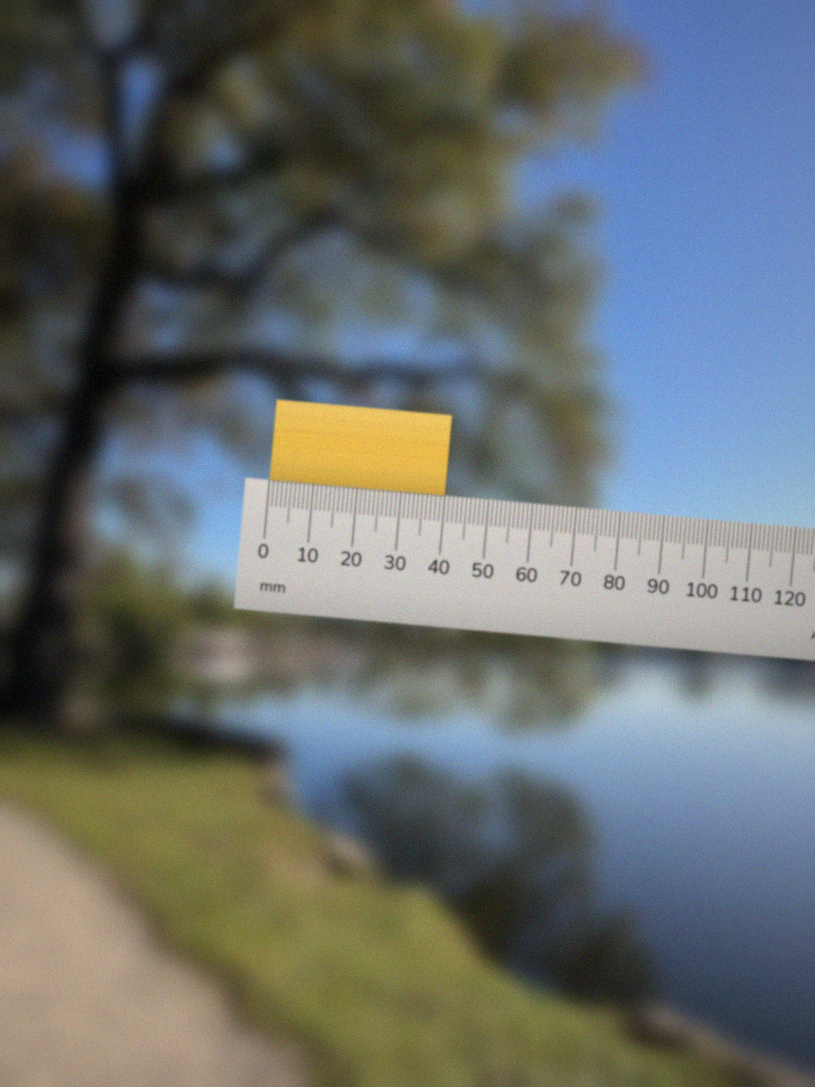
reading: 40
